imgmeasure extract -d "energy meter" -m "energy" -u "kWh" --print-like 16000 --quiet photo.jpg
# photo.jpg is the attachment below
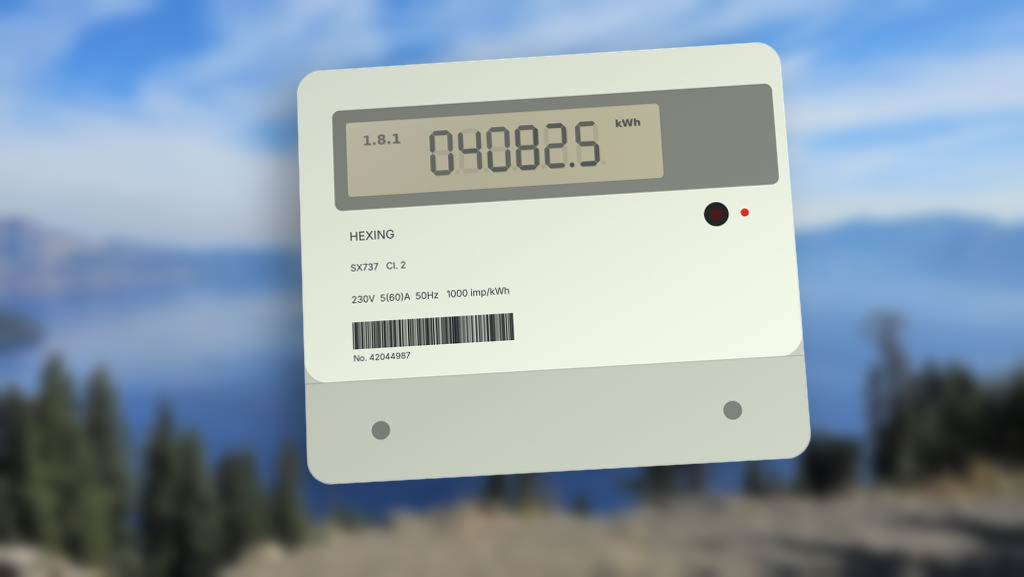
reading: 4082.5
